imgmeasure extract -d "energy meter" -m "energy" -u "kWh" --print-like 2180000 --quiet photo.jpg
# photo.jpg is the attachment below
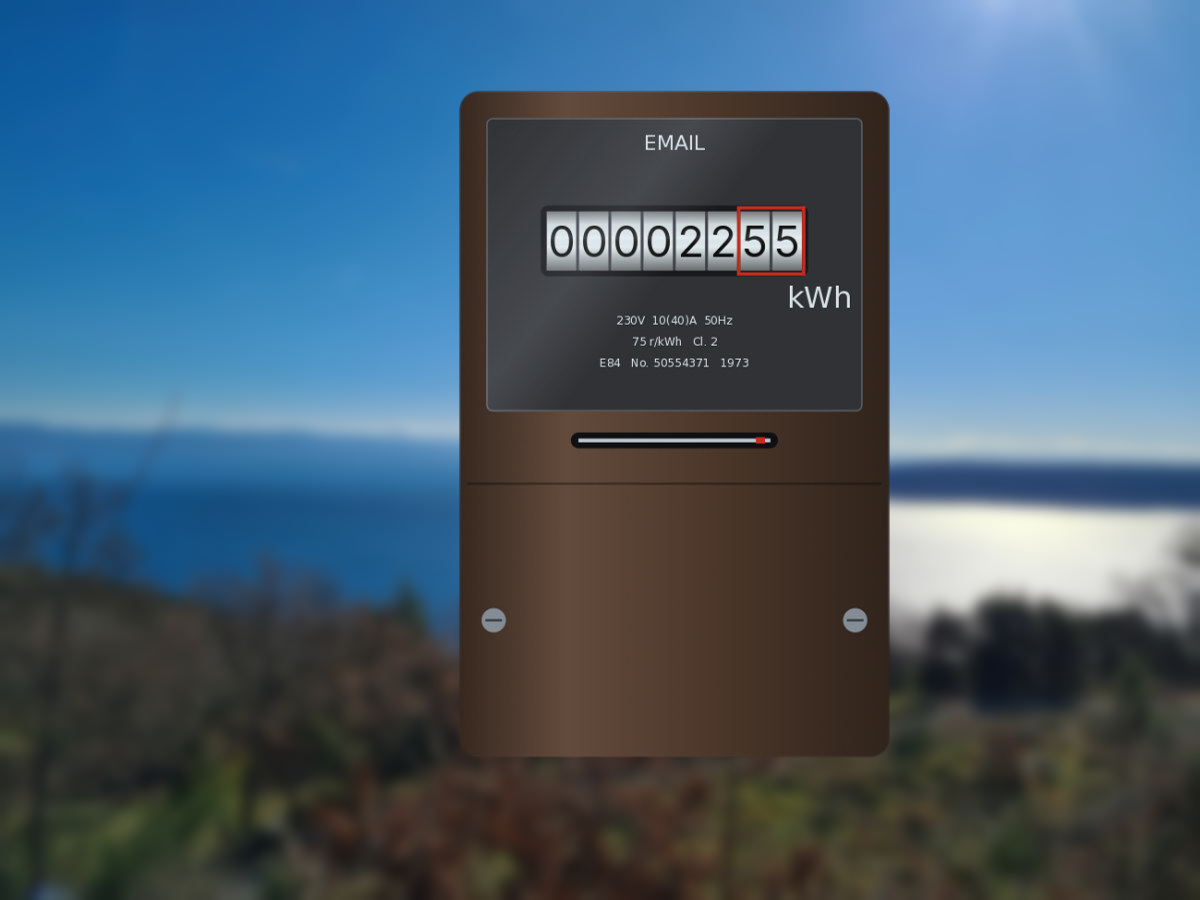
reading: 22.55
